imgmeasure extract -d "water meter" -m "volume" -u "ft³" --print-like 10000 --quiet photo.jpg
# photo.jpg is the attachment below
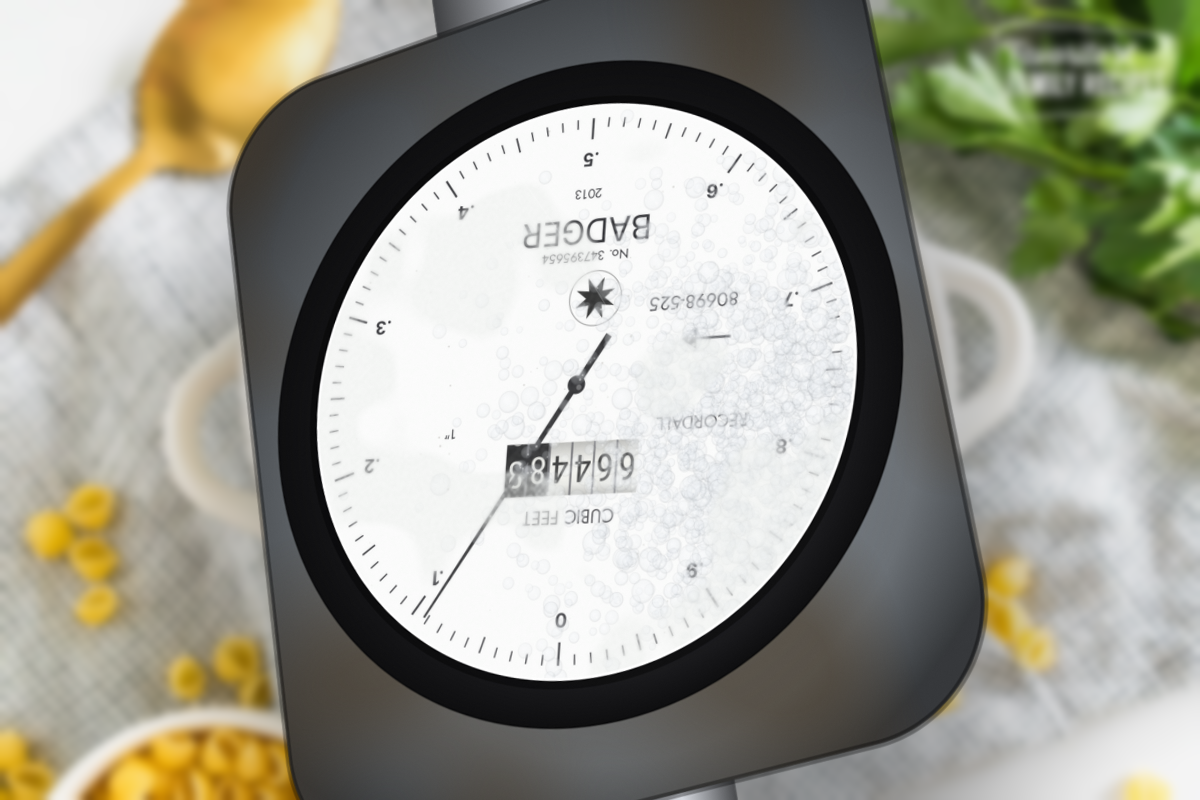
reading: 664488.09
